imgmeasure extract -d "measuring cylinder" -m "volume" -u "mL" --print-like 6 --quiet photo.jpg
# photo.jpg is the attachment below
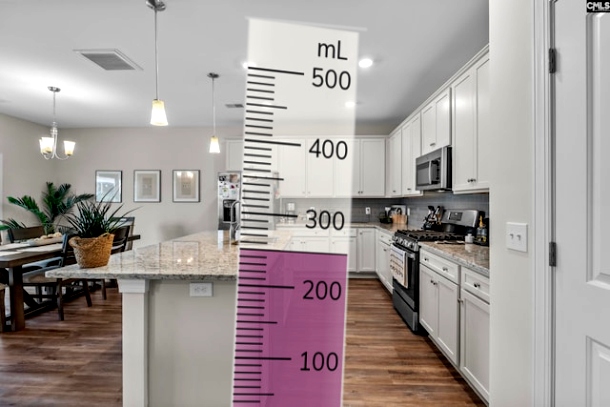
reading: 250
